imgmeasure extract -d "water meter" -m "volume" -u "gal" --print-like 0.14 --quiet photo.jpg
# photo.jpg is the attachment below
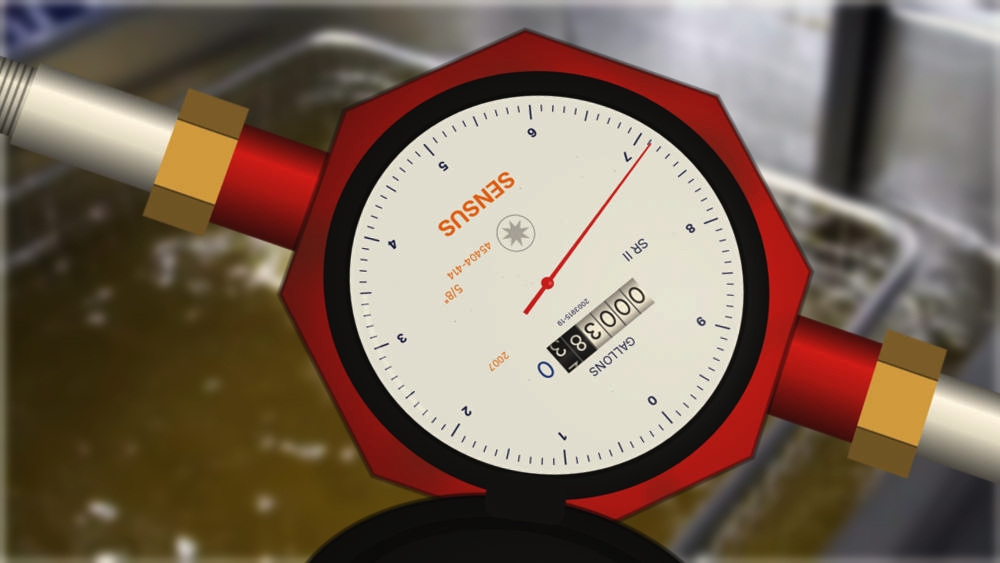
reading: 3827.1
